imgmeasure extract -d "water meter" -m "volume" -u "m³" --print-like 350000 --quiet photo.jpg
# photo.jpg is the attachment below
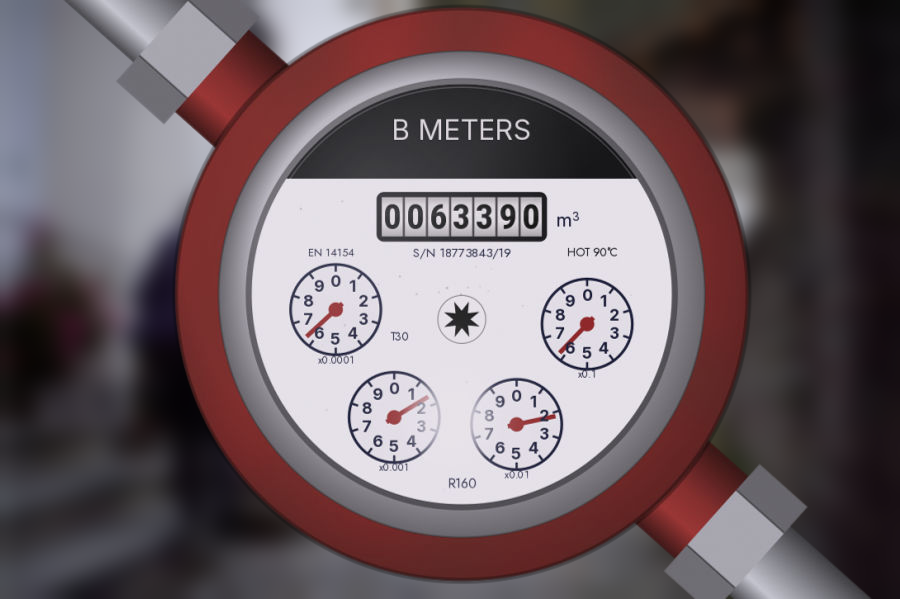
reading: 63390.6216
